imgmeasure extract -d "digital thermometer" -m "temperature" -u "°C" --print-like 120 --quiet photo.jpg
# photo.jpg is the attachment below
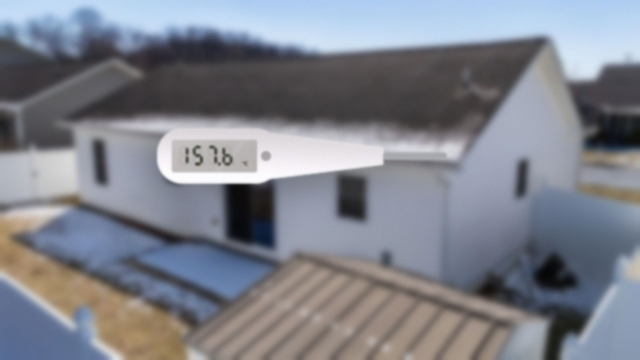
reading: 157.6
